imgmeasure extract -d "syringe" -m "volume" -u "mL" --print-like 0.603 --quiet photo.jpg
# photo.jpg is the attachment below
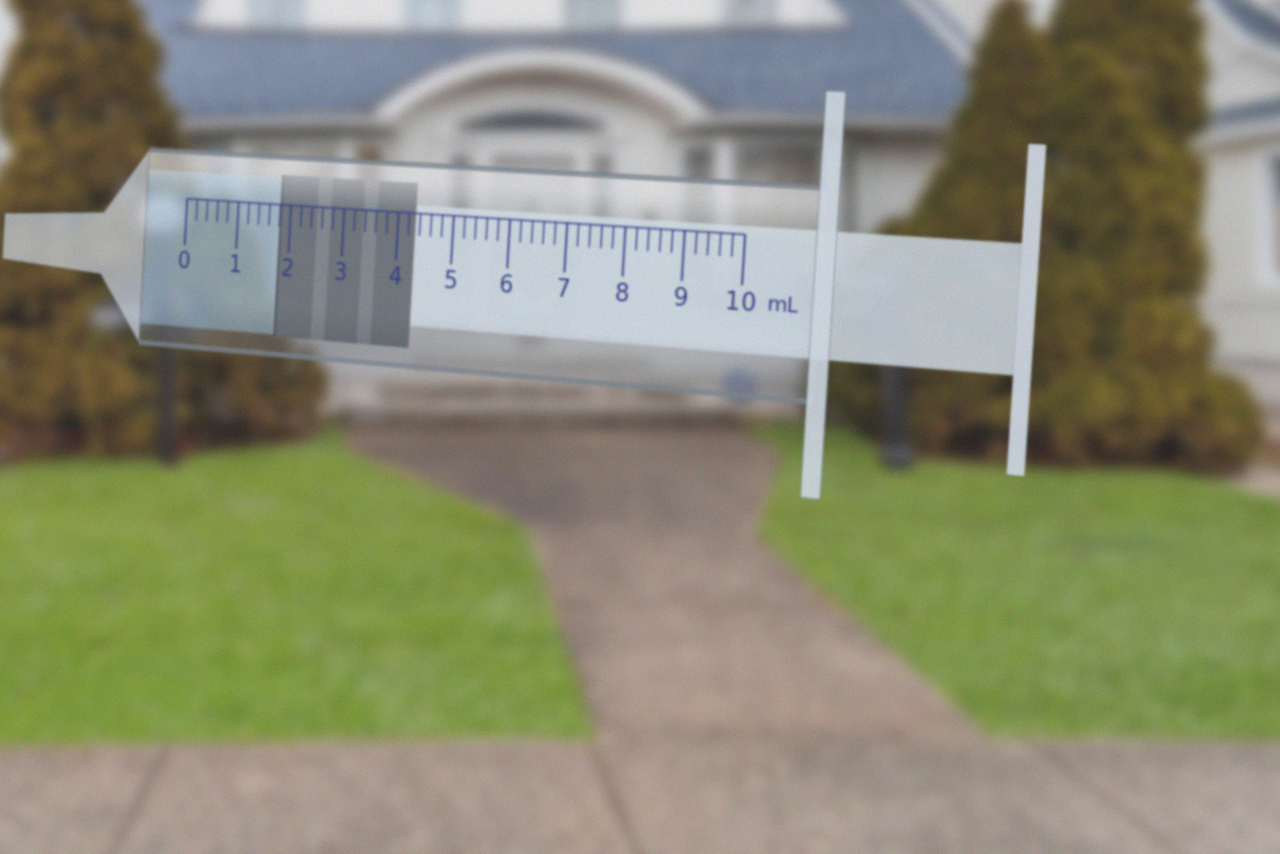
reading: 1.8
